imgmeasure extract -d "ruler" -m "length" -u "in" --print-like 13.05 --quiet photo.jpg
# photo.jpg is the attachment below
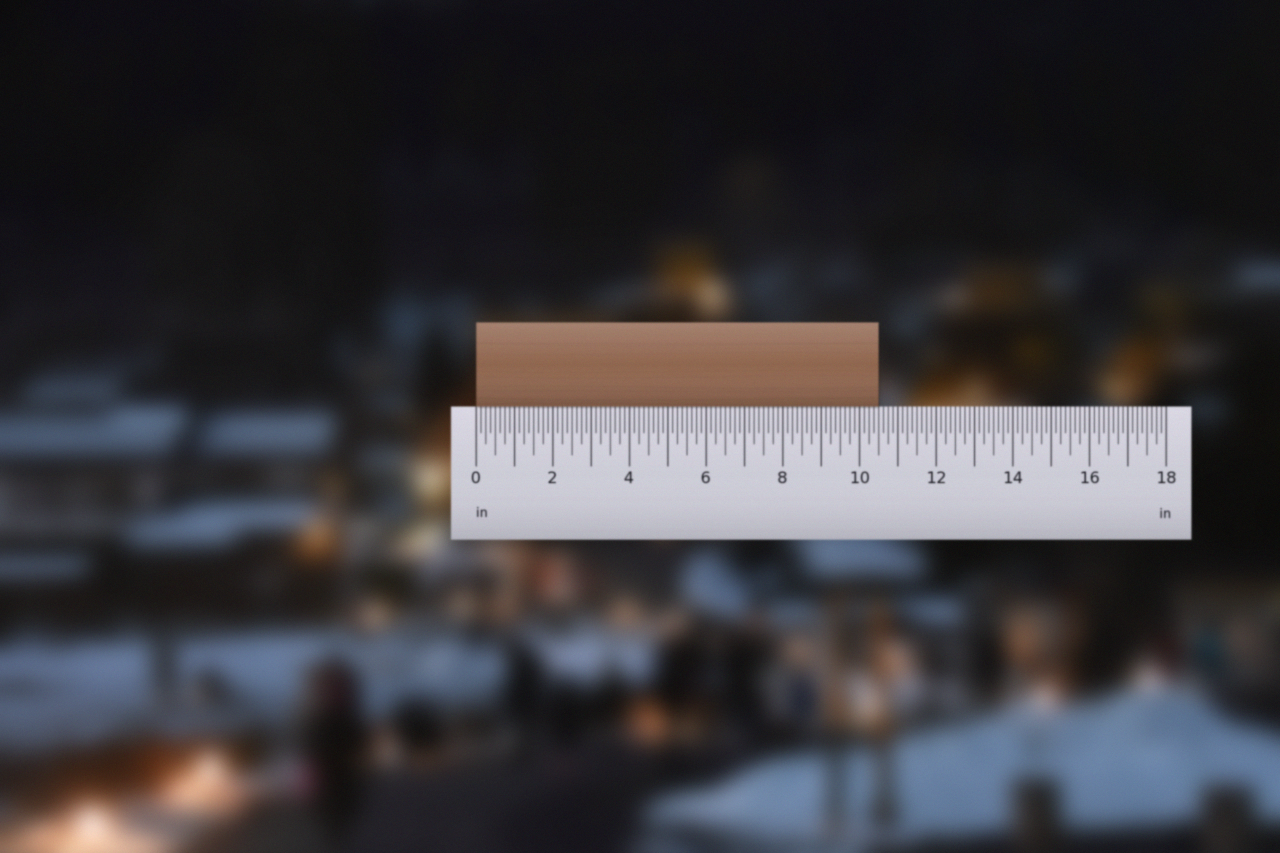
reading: 10.5
